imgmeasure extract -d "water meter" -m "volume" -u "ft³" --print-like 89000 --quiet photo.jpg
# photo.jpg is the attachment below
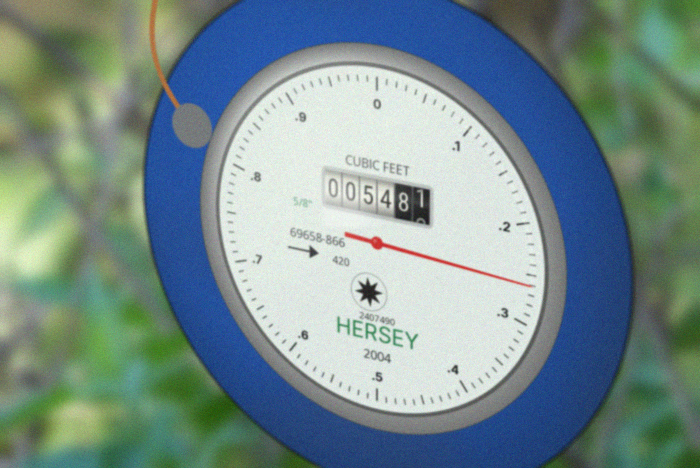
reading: 5481.26
